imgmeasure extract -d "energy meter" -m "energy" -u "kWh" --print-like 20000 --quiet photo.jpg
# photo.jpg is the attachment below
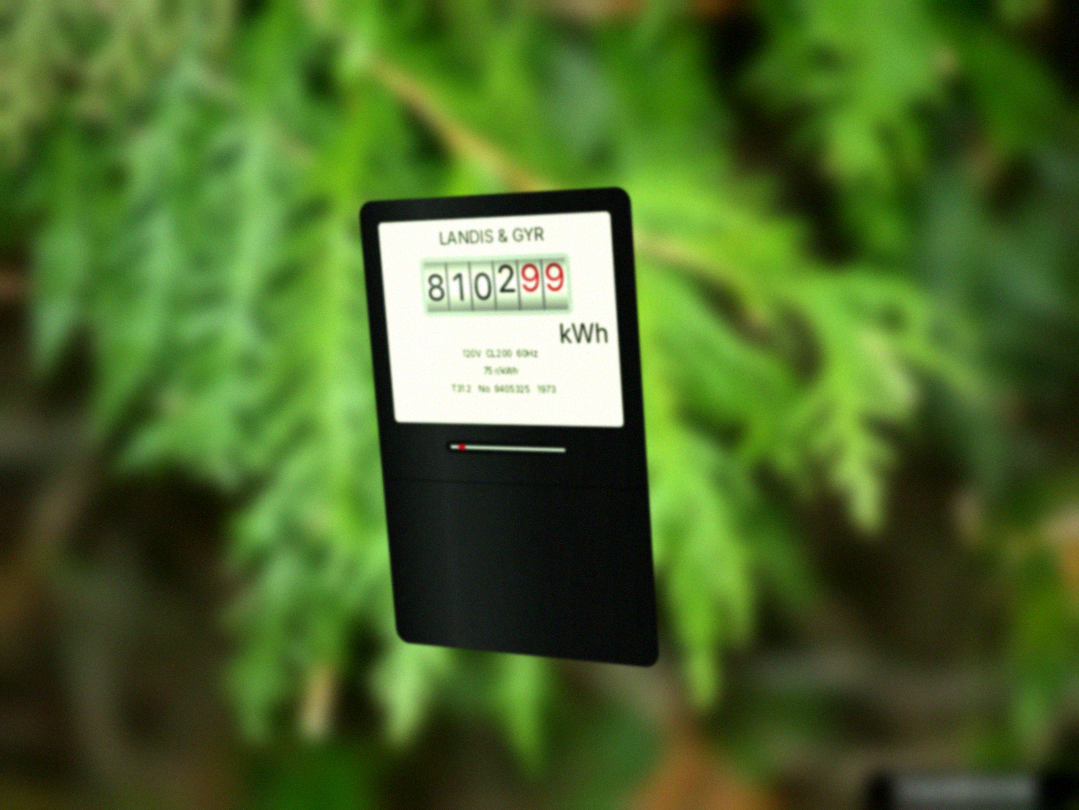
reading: 8102.99
